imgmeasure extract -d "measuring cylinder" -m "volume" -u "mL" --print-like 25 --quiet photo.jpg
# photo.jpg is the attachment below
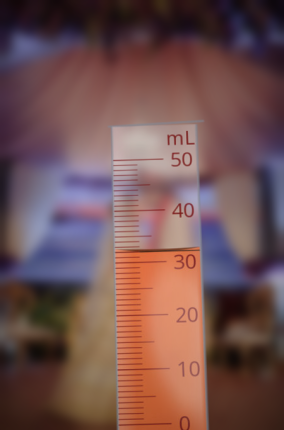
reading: 32
